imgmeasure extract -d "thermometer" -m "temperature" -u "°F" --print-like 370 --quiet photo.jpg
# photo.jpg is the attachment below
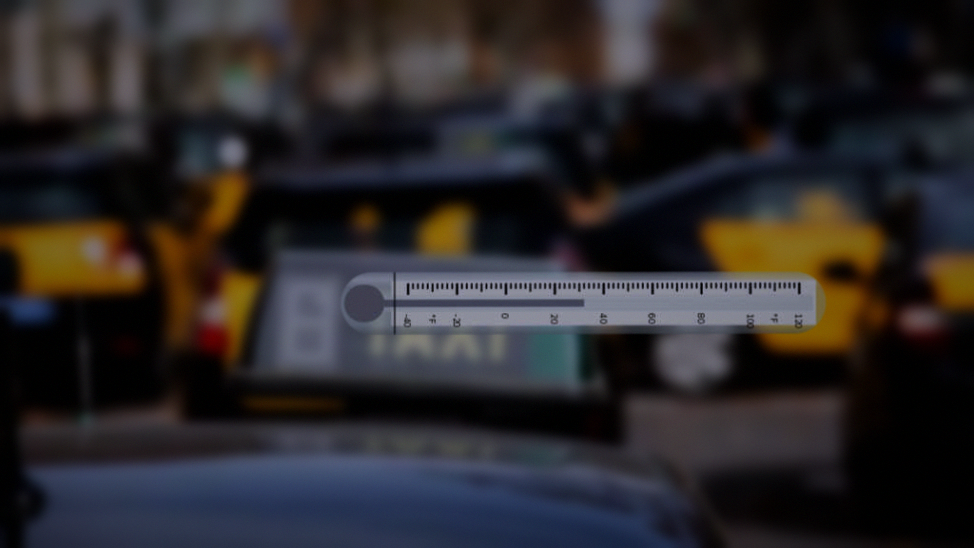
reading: 32
